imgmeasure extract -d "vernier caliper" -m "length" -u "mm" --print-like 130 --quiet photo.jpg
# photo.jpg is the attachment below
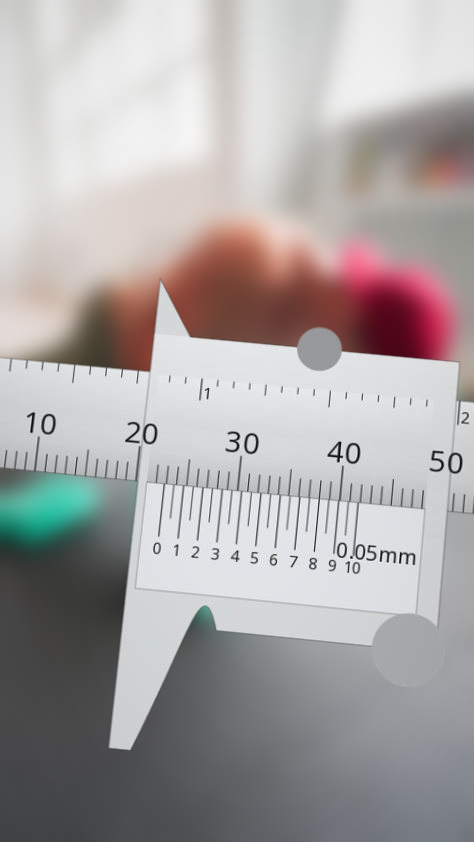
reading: 22.8
